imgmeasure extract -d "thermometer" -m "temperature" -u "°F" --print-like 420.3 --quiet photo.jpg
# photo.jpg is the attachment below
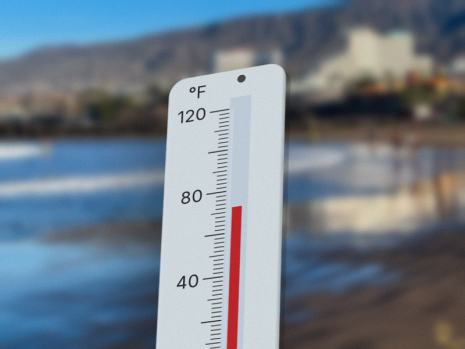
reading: 72
